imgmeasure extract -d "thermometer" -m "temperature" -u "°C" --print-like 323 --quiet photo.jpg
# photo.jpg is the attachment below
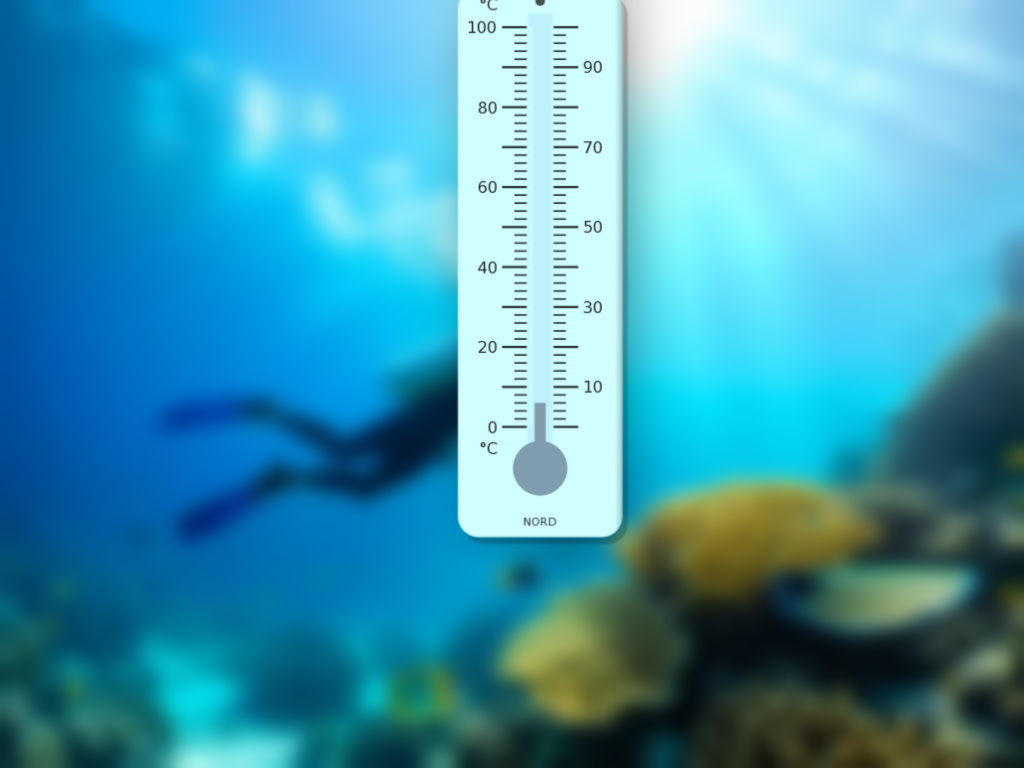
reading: 6
